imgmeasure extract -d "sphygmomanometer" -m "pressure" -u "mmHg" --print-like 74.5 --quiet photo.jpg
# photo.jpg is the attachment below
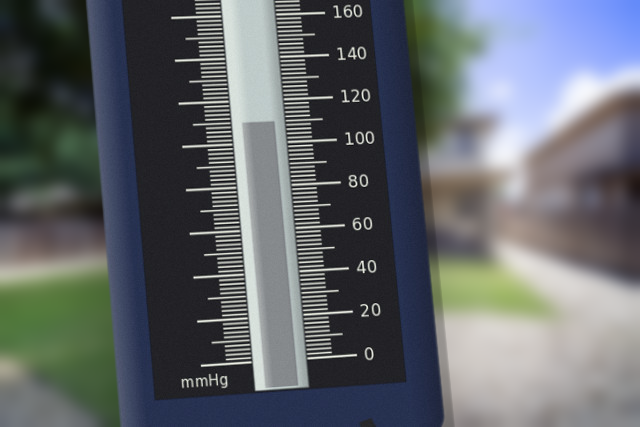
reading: 110
